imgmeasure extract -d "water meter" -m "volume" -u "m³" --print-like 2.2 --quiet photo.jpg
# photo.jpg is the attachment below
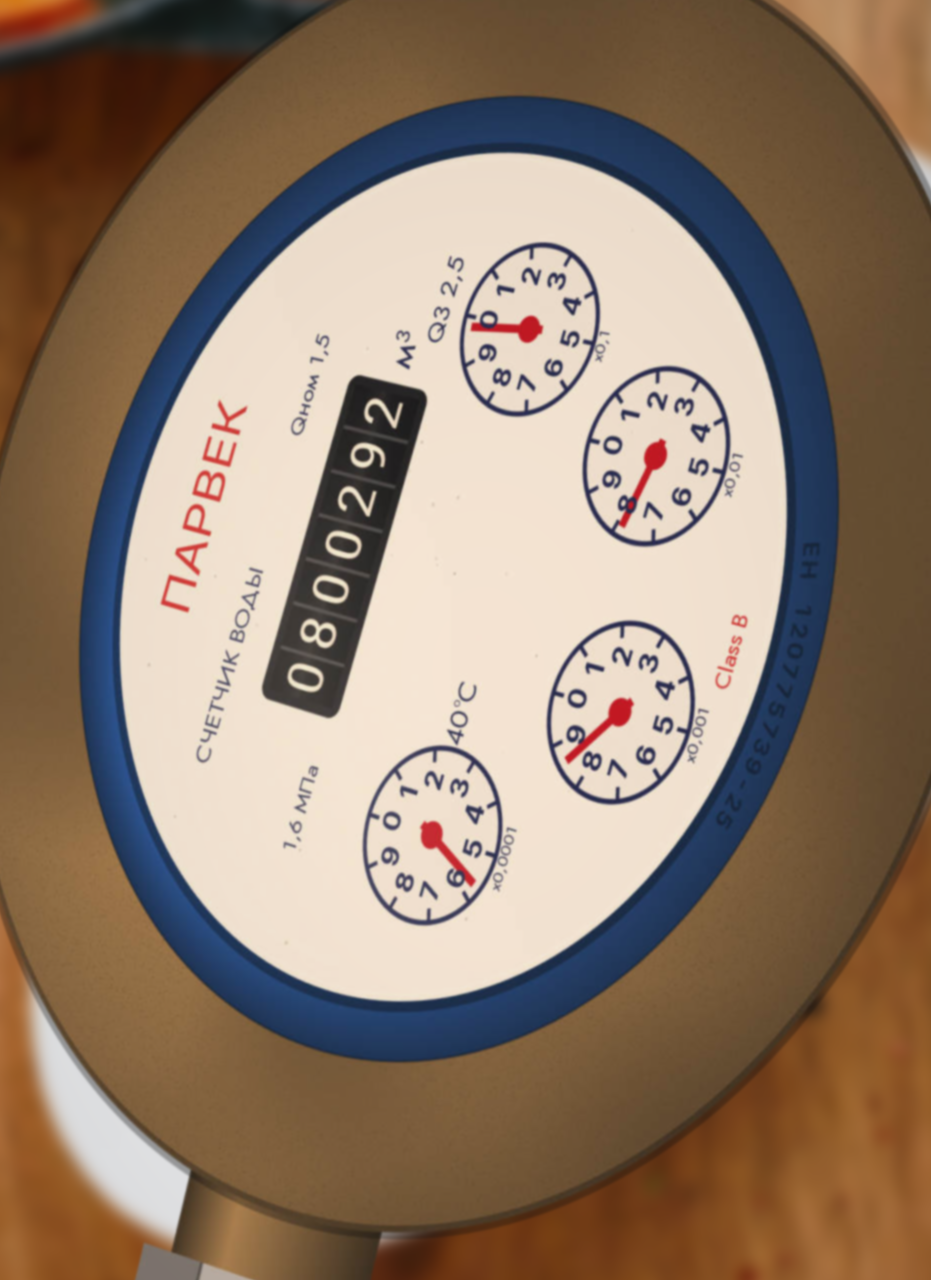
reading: 800291.9785
